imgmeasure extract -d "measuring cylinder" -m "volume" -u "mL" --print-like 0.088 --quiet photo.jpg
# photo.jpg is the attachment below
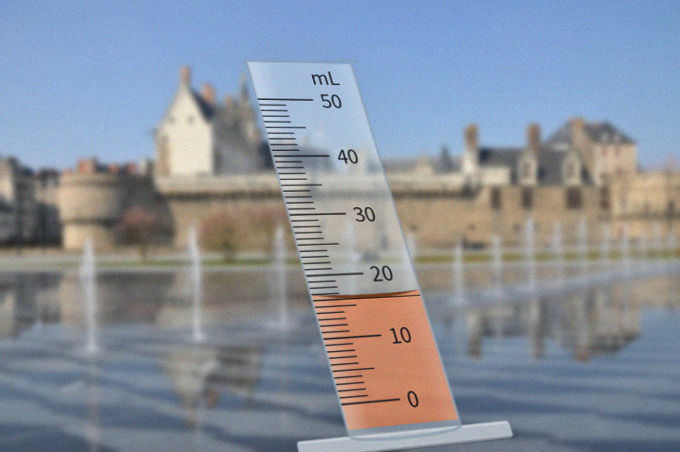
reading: 16
